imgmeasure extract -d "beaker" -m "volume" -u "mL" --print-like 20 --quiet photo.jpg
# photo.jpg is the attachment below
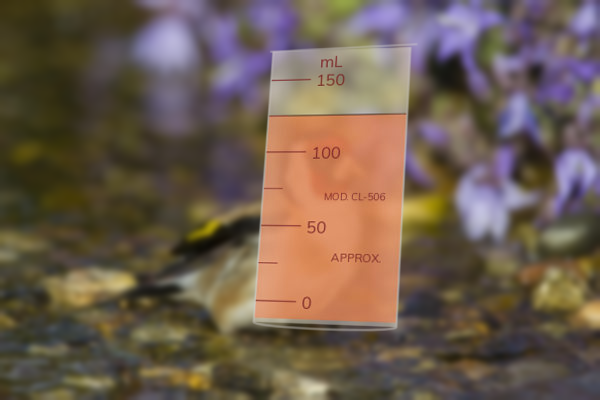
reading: 125
